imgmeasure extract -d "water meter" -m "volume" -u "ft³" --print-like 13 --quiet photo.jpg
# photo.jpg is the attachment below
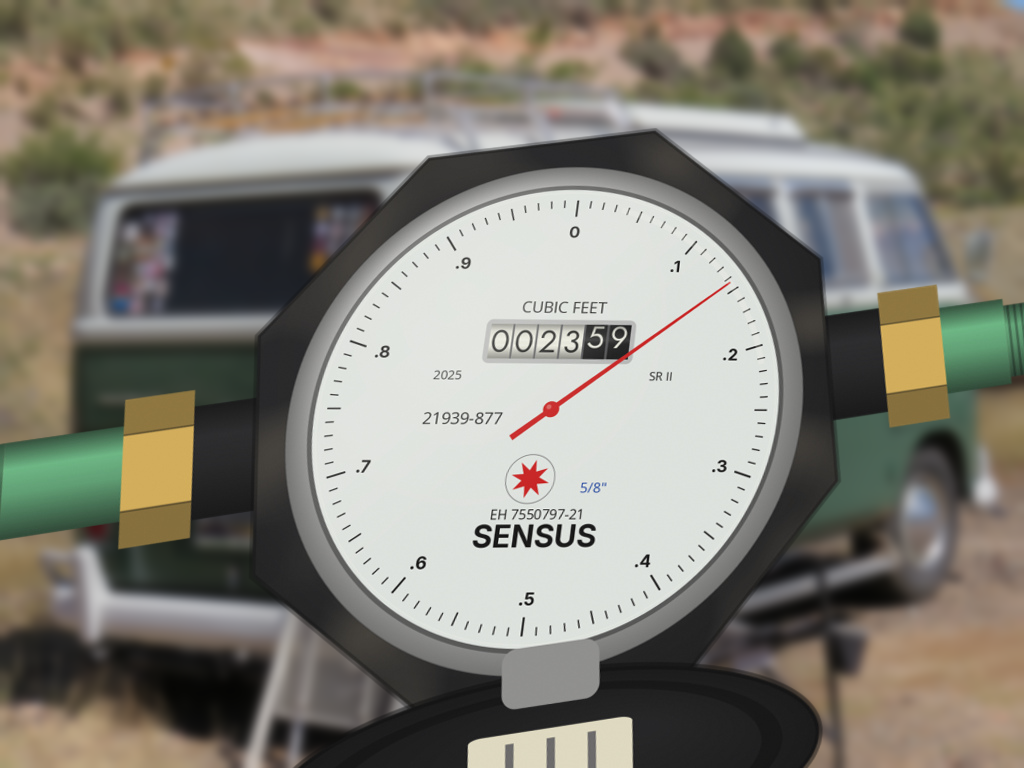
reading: 2359.14
